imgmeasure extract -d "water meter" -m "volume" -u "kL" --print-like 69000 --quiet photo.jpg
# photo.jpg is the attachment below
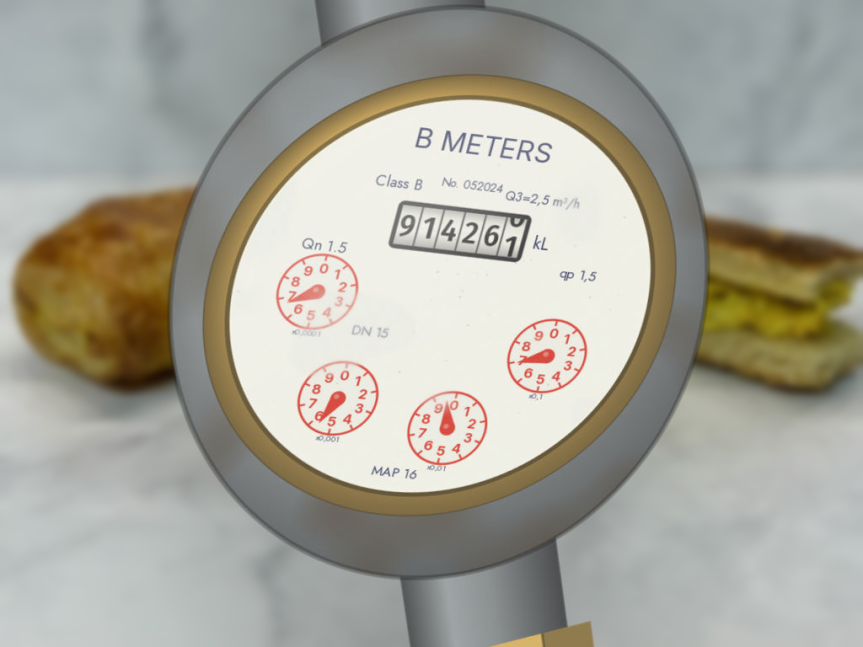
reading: 914260.6956
